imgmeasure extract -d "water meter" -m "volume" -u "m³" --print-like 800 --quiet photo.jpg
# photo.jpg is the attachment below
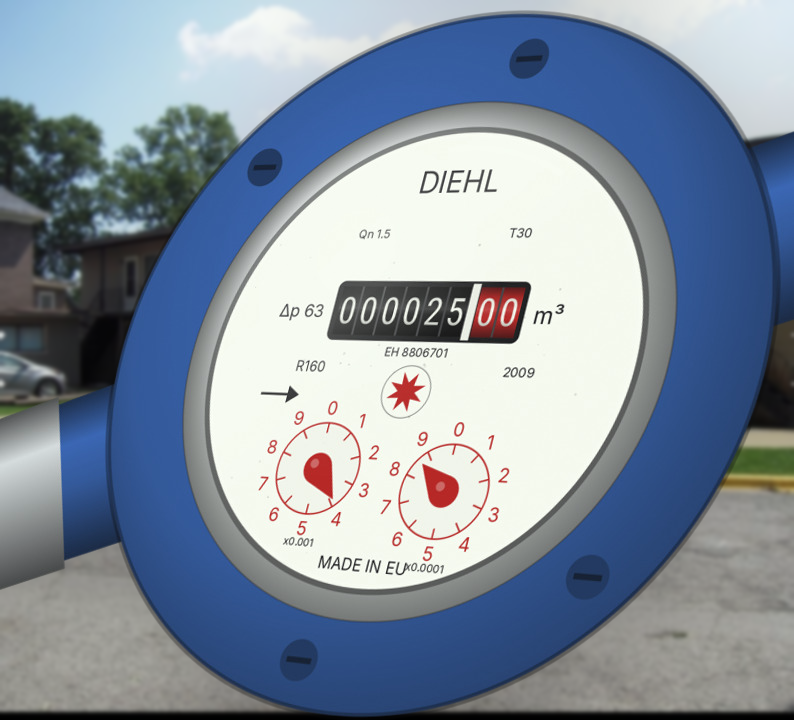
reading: 25.0038
